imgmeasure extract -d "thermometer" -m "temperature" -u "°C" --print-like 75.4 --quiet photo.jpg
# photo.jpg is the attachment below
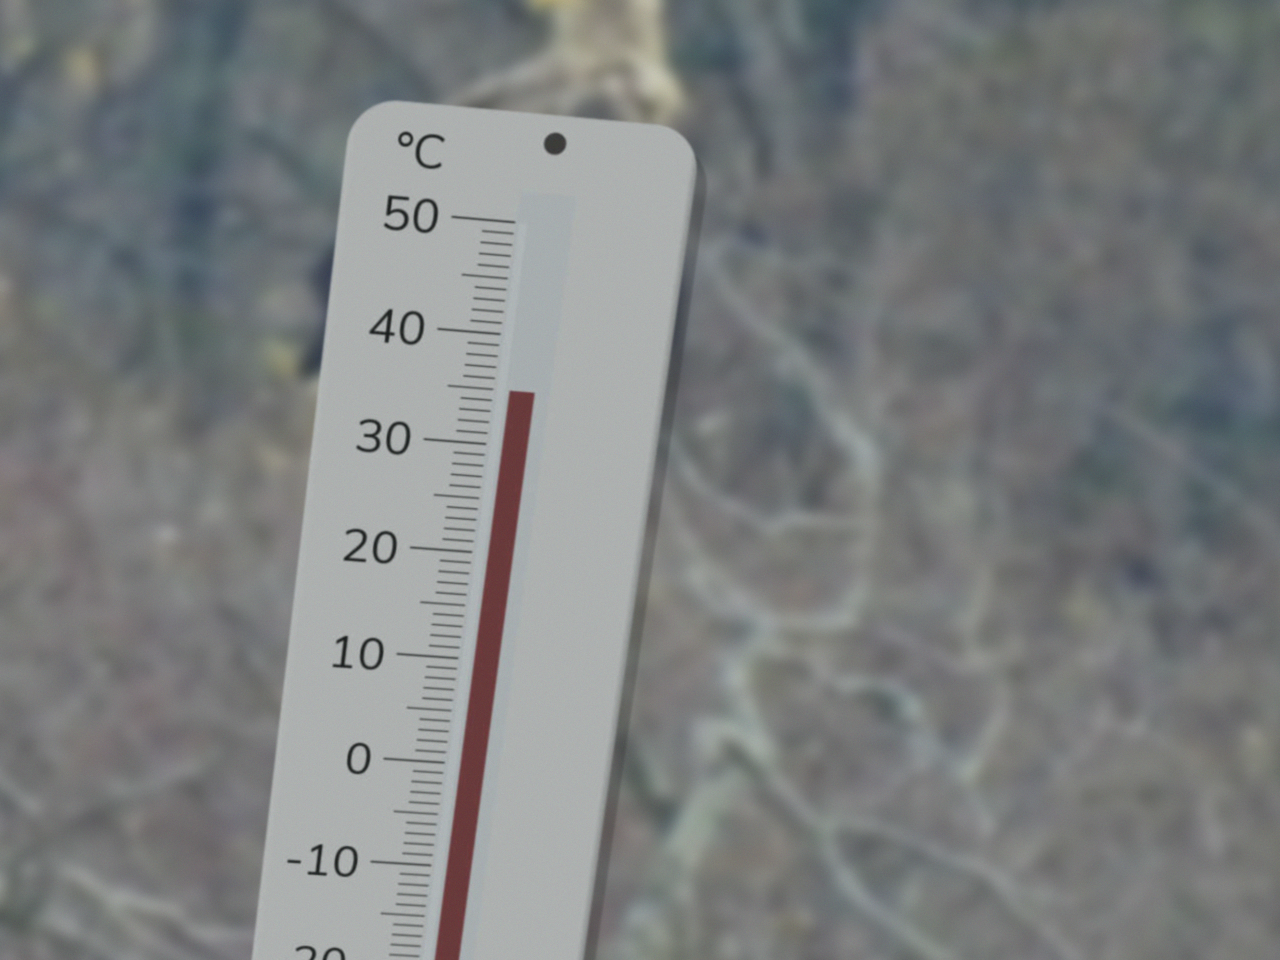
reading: 35
